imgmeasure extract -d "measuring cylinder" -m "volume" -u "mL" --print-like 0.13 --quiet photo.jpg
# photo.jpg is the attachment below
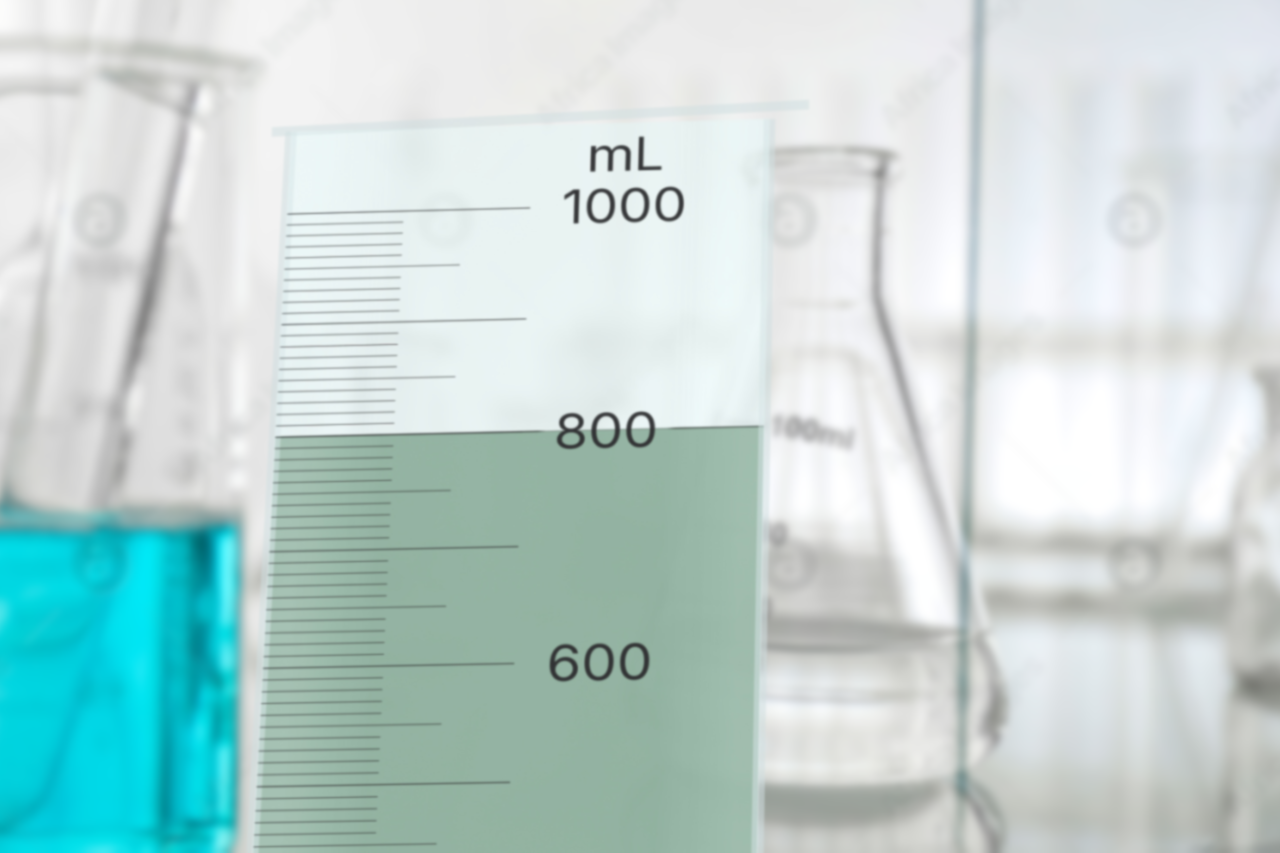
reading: 800
